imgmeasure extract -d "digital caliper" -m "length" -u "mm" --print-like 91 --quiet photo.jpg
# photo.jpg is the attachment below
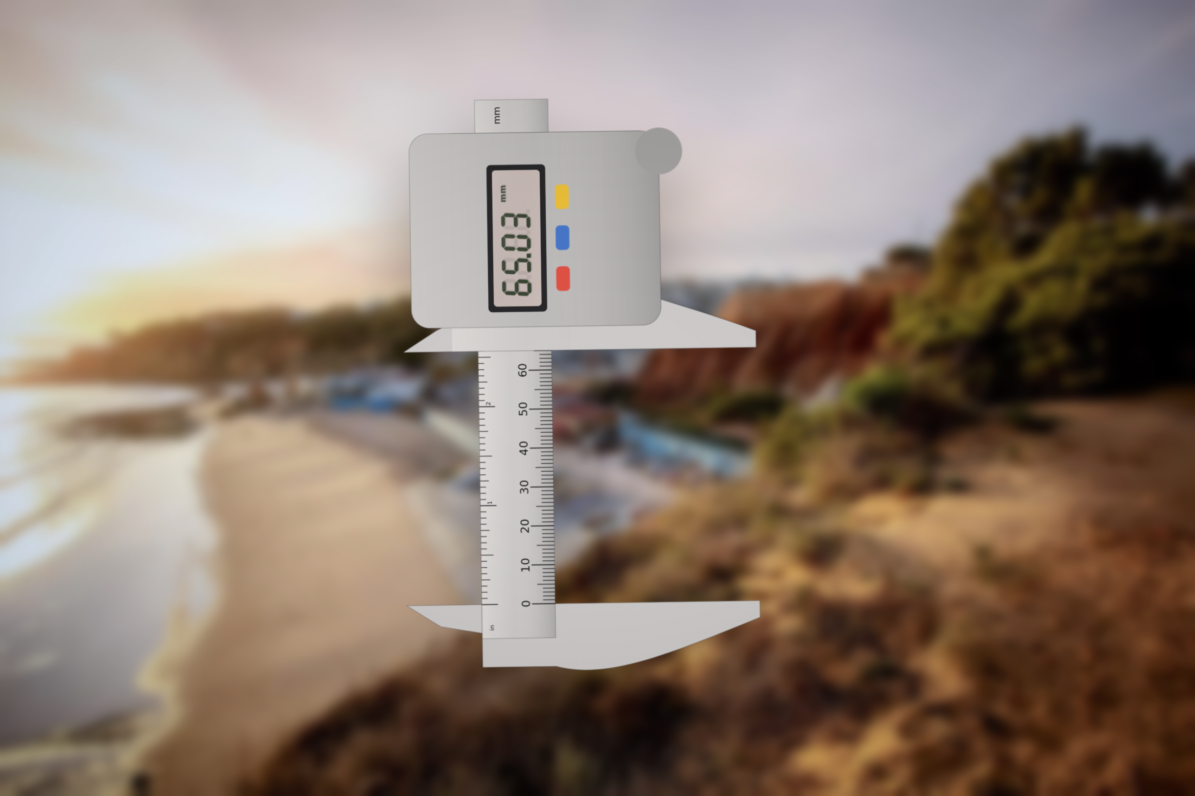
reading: 65.03
